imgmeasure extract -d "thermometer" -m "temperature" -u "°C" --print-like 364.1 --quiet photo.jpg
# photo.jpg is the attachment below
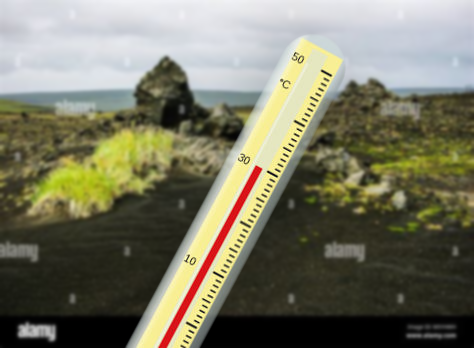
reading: 30
